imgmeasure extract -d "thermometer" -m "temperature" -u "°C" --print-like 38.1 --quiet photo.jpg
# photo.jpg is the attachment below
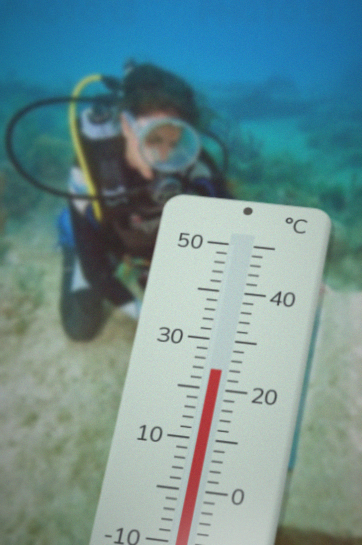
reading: 24
